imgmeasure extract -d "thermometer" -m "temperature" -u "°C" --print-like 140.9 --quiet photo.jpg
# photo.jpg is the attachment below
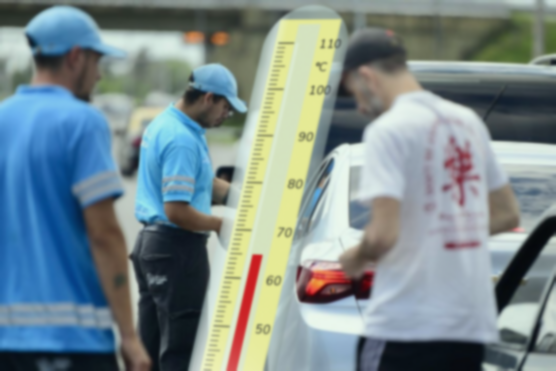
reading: 65
